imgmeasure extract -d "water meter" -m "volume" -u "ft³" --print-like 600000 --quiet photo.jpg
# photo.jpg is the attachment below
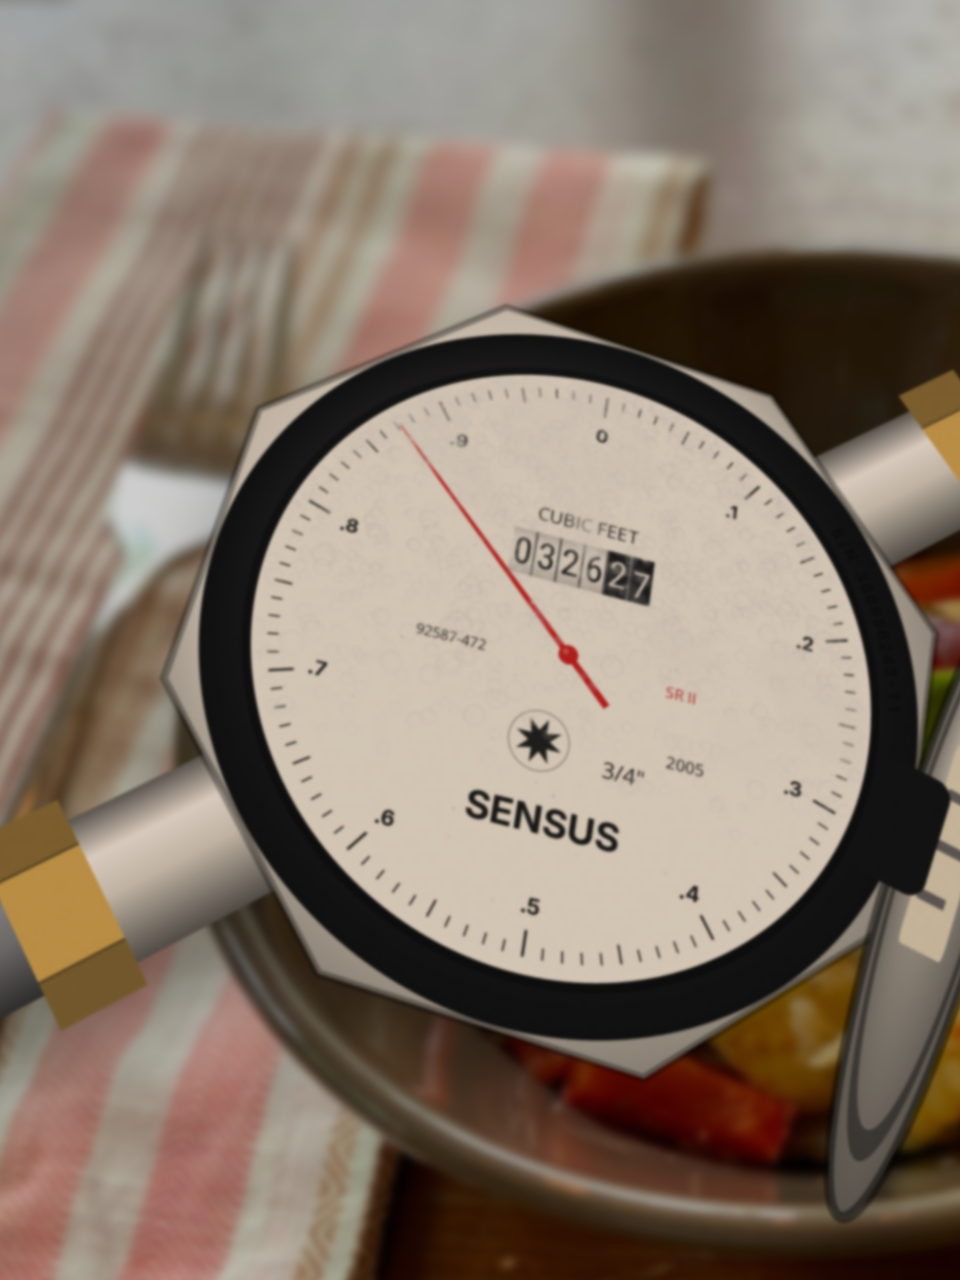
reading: 32626.87
